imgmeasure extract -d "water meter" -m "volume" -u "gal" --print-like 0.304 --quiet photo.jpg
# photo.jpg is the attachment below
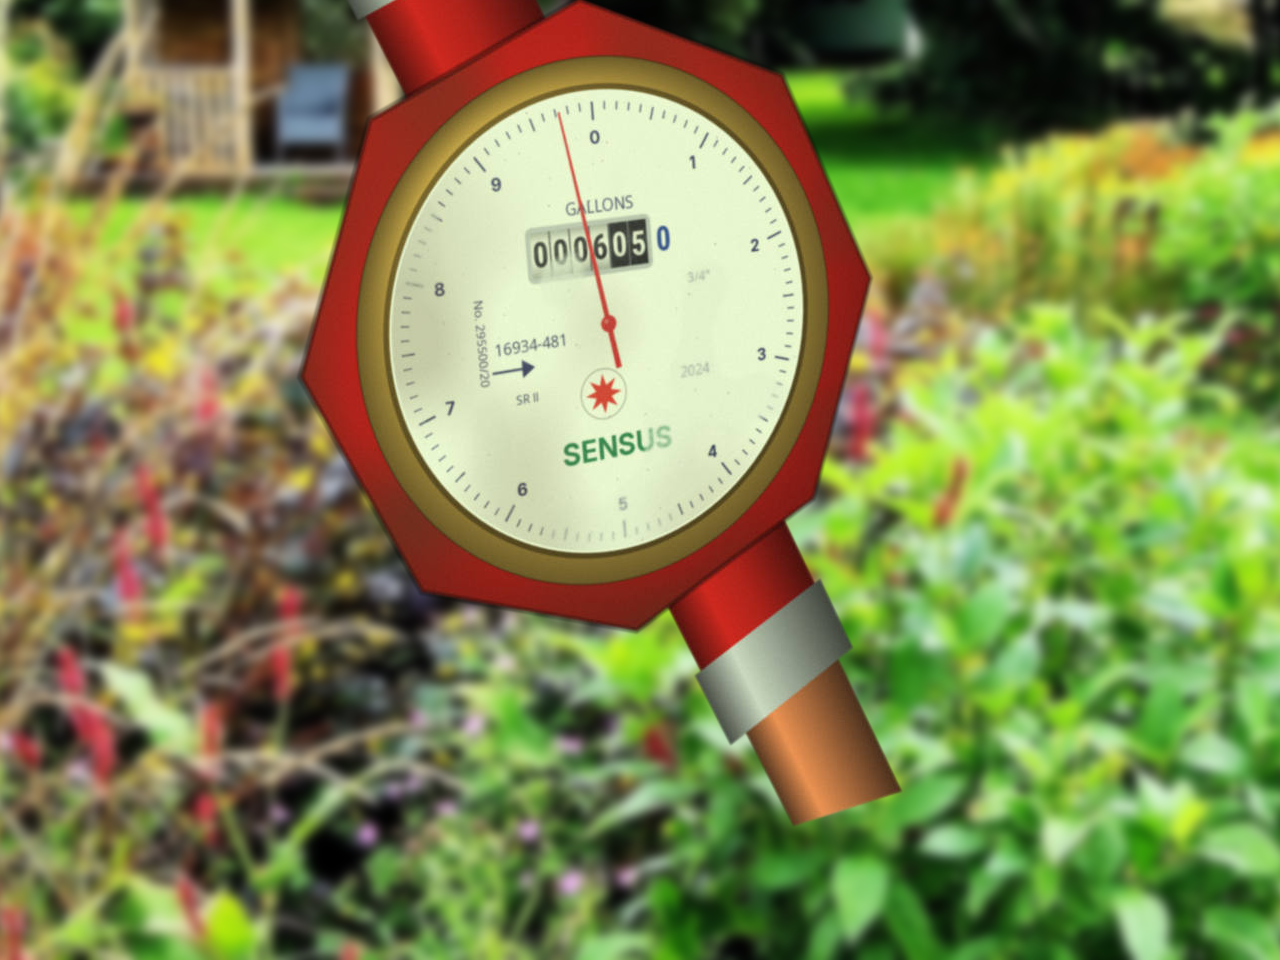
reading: 6049.7
